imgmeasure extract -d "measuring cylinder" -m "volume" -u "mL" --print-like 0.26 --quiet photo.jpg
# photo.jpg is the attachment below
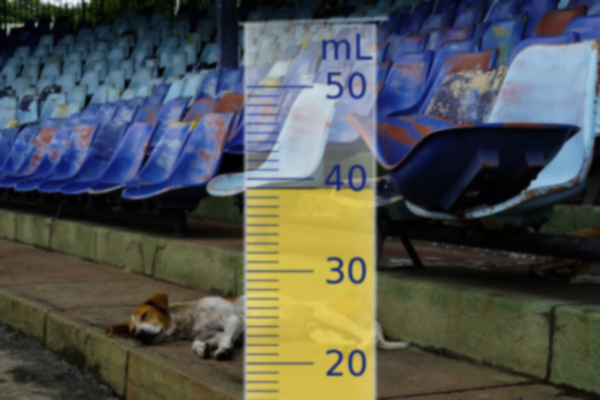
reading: 39
